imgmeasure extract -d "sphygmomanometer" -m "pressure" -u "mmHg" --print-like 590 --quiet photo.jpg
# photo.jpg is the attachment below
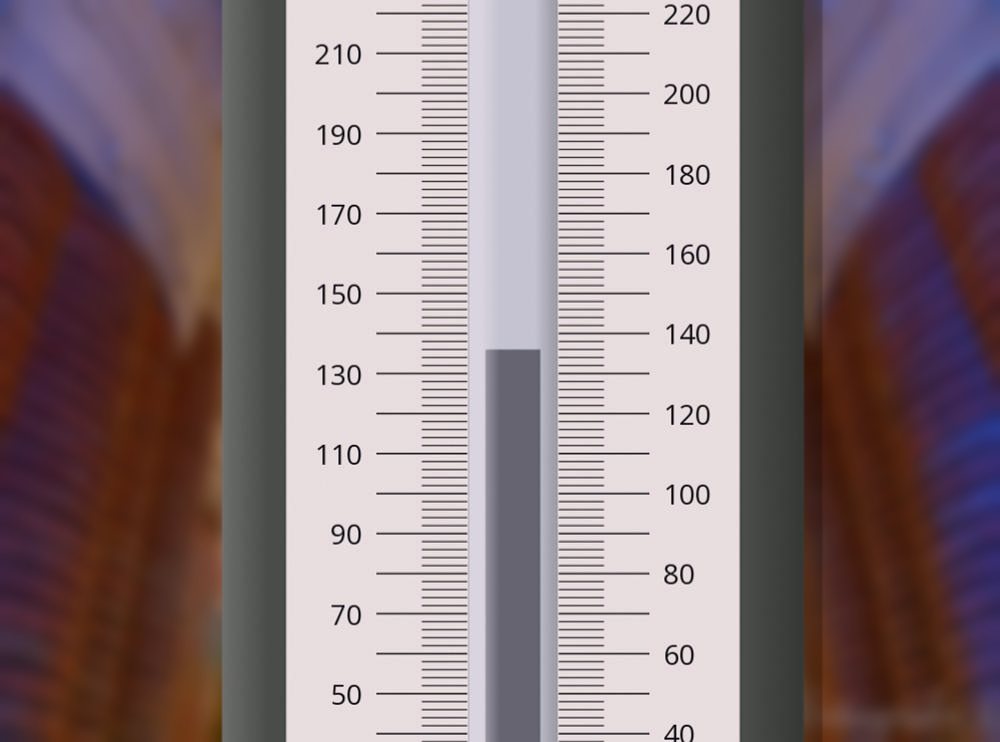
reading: 136
